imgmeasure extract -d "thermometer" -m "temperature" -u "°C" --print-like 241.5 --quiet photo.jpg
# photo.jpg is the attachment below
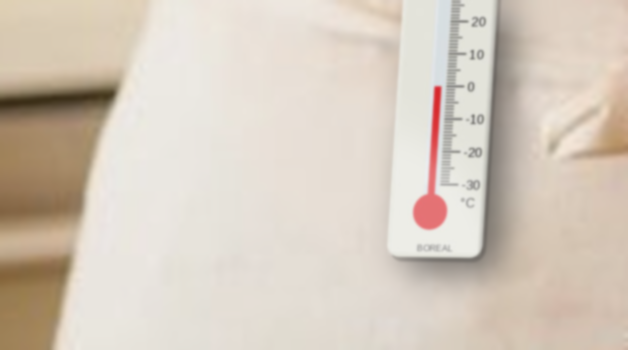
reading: 0
